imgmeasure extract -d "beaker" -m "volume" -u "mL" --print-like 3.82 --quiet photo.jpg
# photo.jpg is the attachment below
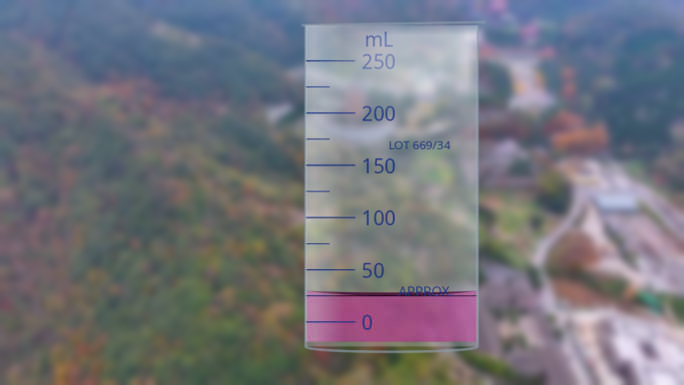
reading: 25
